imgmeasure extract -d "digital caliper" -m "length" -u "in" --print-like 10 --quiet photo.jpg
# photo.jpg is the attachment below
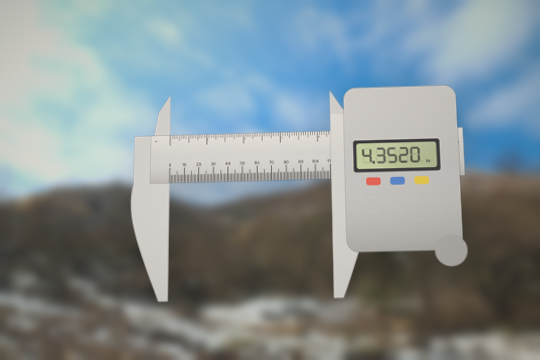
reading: 4.3520
